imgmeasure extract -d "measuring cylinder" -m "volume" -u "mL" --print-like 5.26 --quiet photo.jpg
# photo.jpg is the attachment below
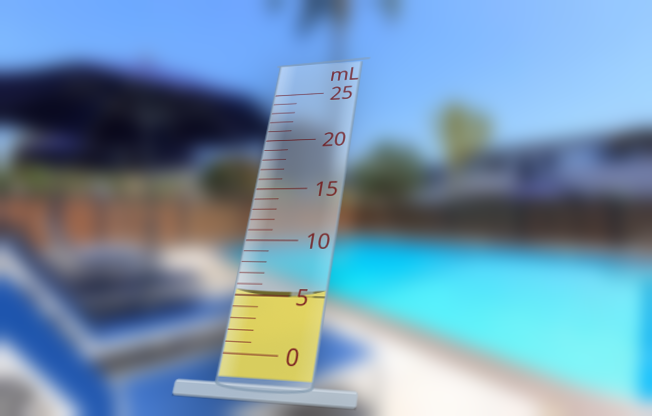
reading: 5
